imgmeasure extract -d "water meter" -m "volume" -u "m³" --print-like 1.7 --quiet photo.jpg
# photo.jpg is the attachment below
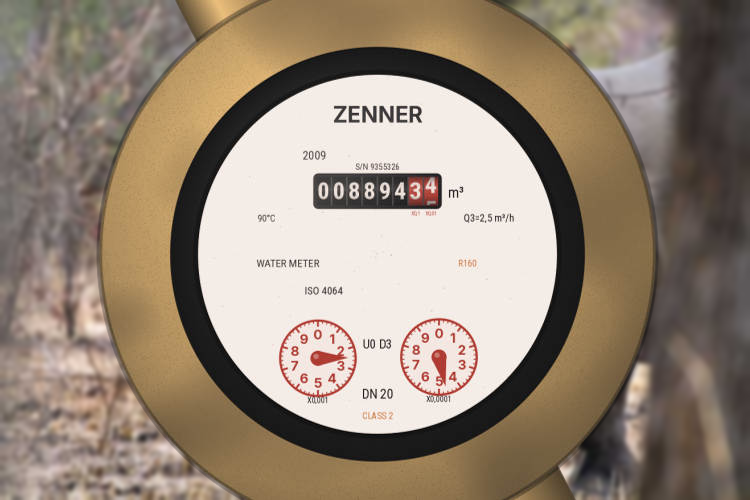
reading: 8894.3424
